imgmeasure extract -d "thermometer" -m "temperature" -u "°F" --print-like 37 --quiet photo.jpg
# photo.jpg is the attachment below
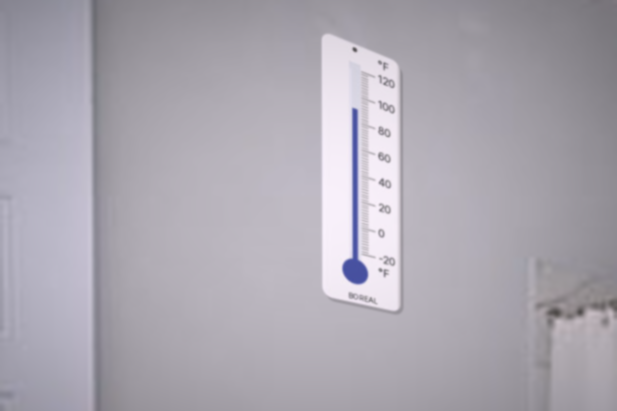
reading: 90
